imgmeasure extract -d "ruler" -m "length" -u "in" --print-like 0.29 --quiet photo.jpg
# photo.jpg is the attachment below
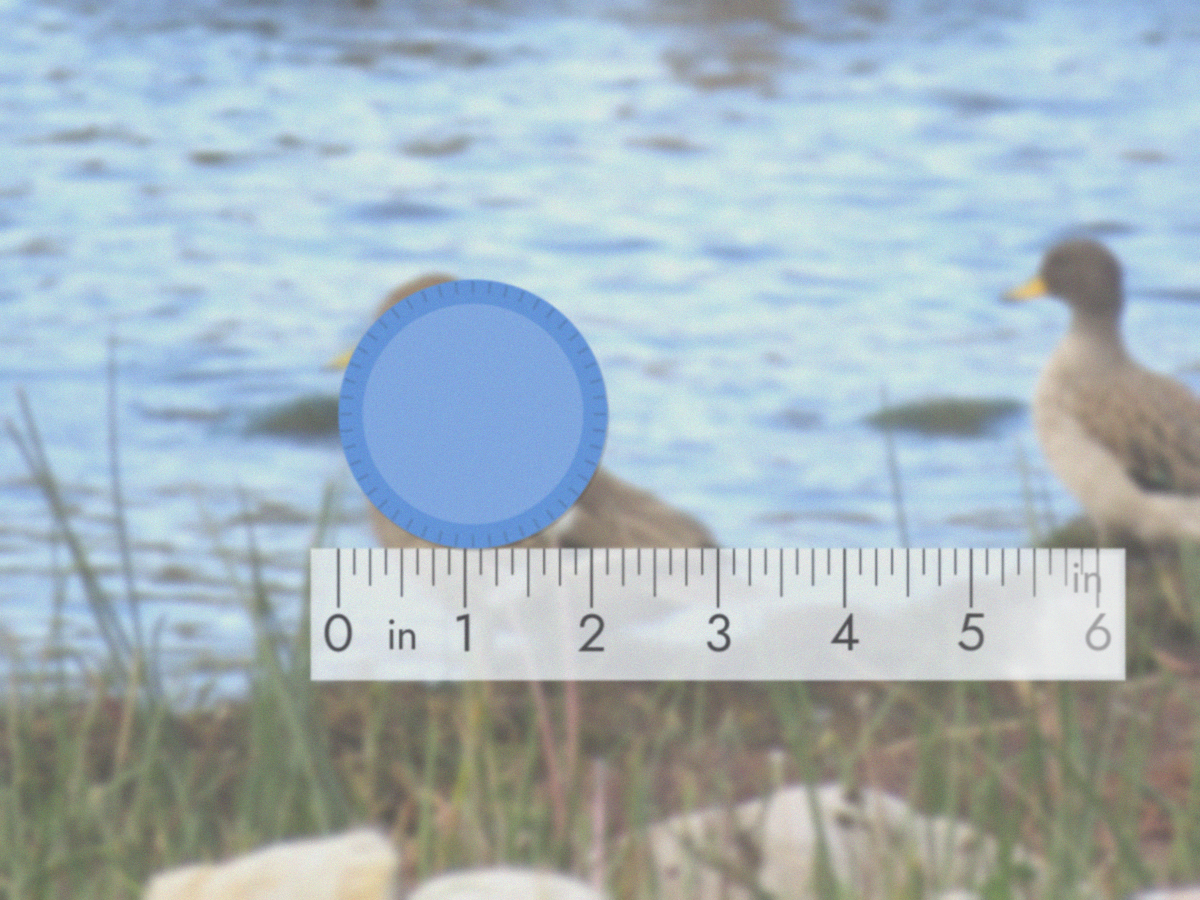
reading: 2.125
